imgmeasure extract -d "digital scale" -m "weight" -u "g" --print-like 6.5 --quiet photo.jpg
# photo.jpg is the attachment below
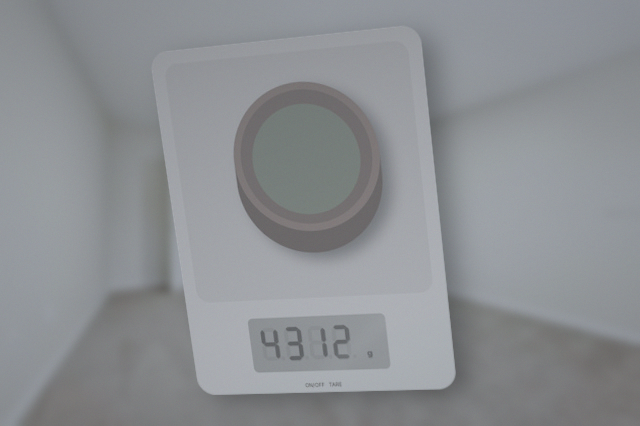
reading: 4312
